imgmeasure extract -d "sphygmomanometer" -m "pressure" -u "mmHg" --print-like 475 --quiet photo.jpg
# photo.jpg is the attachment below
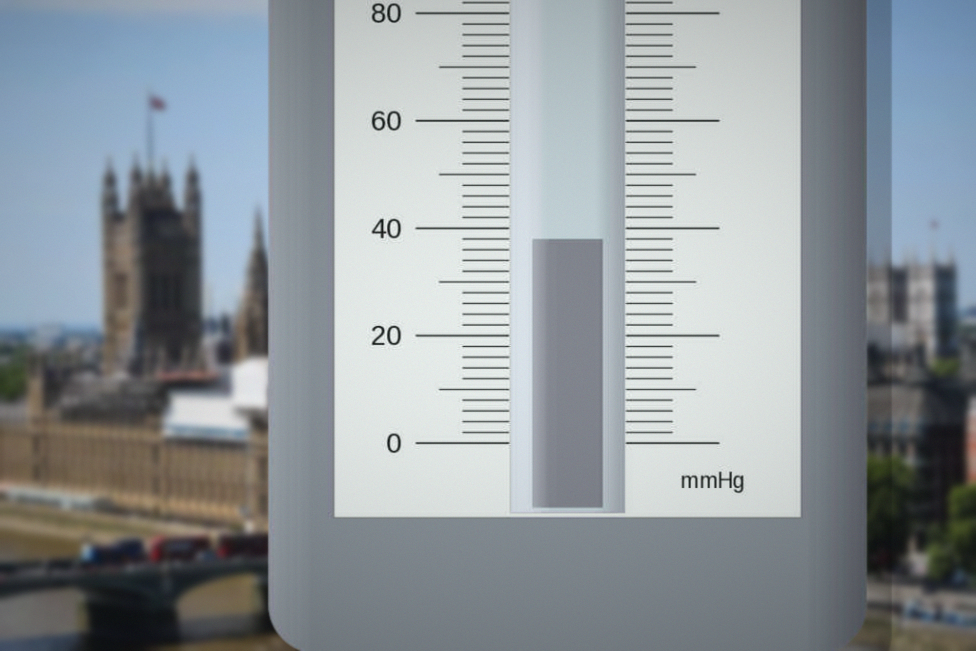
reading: 38
